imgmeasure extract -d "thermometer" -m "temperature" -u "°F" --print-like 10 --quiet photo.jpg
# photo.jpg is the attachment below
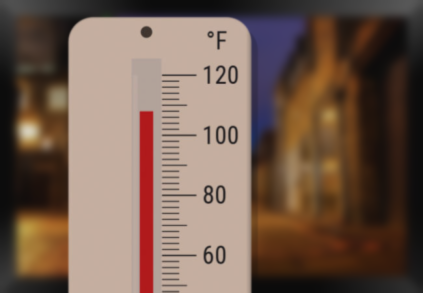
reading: 108
